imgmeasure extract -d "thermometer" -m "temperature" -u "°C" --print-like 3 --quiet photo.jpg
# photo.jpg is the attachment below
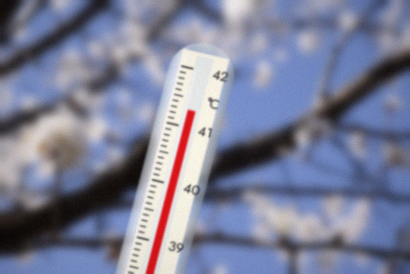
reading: 41.3
